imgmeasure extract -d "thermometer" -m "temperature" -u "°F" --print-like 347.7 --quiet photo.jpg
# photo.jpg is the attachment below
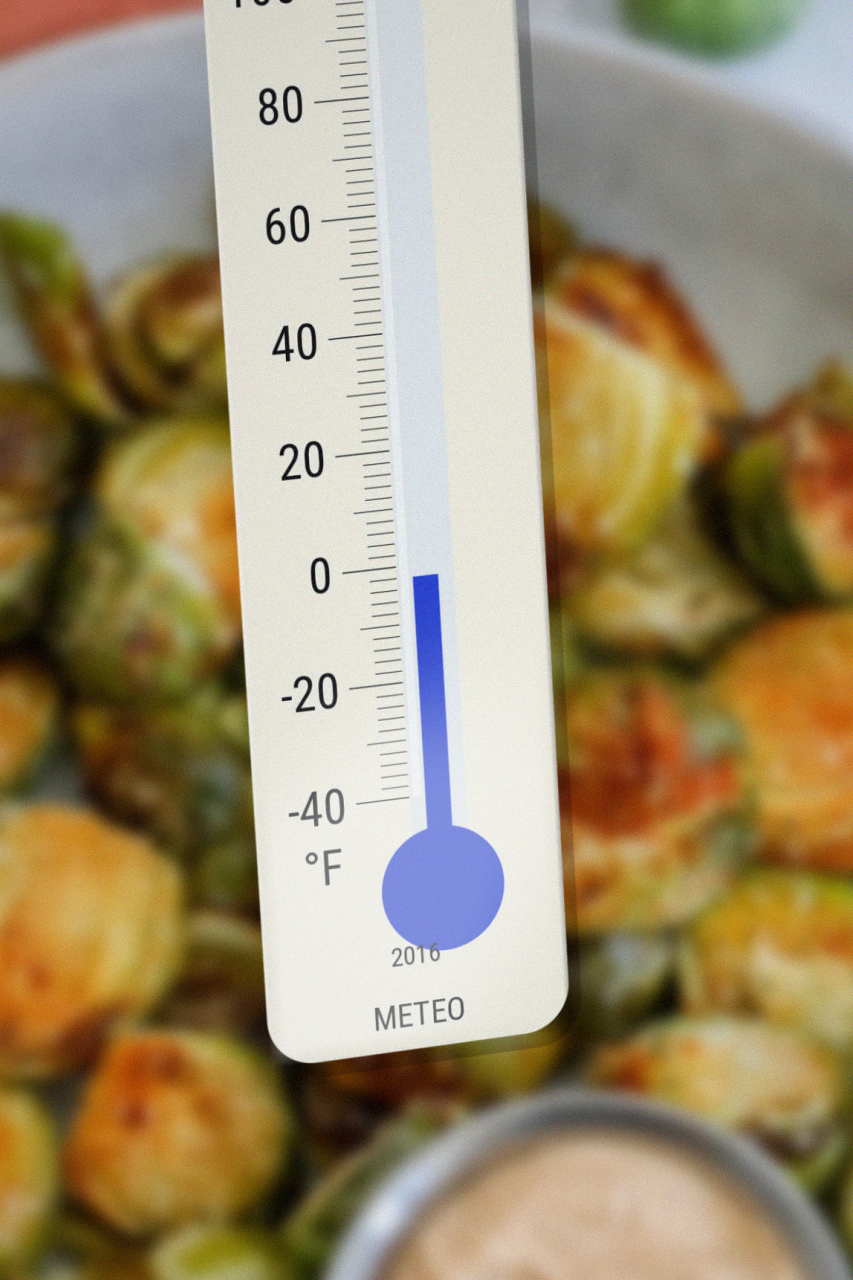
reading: -2
